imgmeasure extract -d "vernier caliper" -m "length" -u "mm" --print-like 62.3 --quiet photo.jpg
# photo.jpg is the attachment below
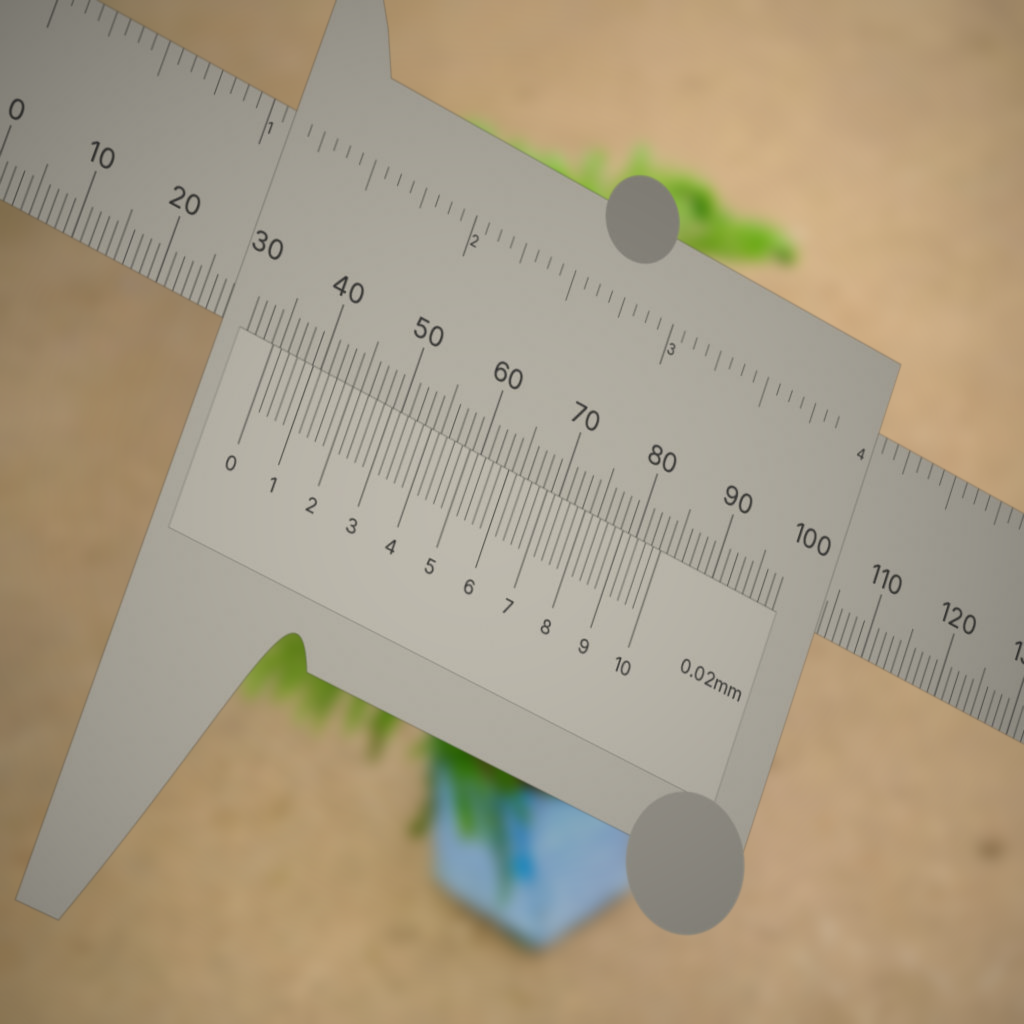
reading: 34.2
